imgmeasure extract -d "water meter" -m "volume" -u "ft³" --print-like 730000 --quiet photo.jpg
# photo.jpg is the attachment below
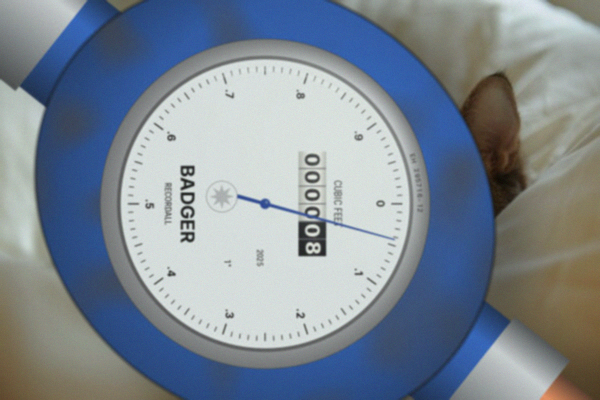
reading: 8.04
